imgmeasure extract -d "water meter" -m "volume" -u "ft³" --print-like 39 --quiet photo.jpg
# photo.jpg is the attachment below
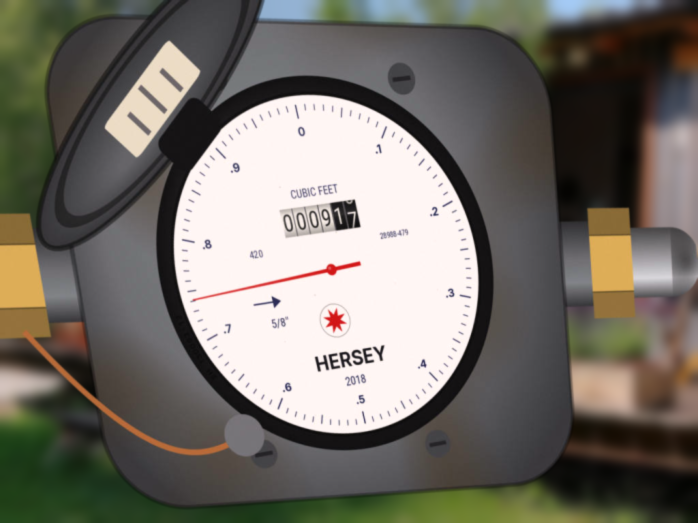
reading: 916.74
